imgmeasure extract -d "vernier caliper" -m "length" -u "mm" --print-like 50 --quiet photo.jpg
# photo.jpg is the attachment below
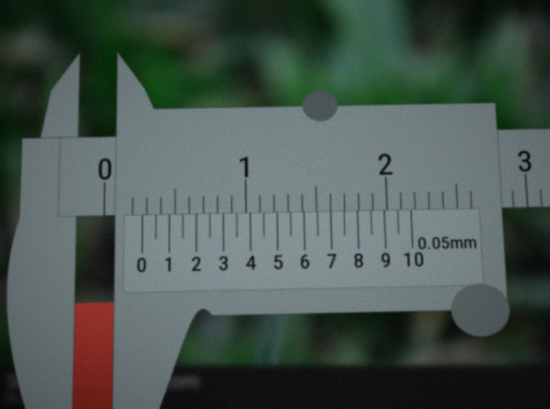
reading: 2.7
